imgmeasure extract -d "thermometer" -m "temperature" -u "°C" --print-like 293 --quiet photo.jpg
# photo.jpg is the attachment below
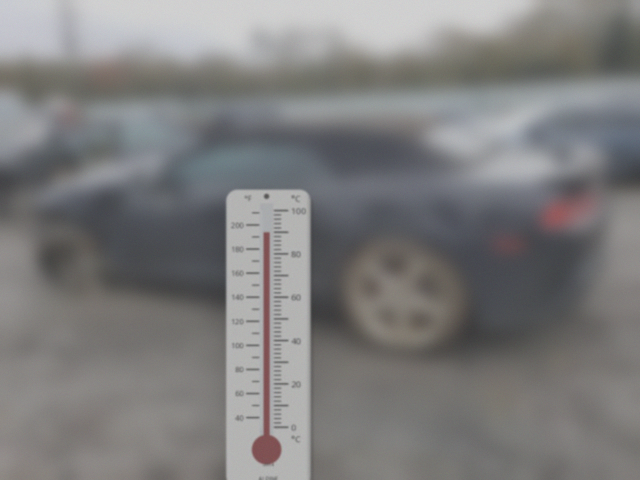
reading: 90
